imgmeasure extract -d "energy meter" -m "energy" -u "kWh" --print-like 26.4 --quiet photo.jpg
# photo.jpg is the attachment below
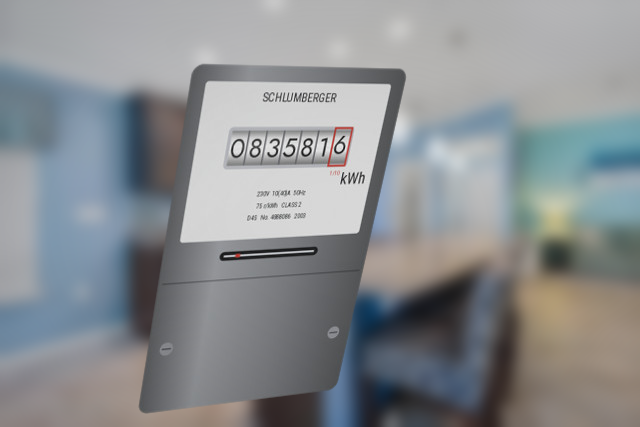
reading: 83581.6
